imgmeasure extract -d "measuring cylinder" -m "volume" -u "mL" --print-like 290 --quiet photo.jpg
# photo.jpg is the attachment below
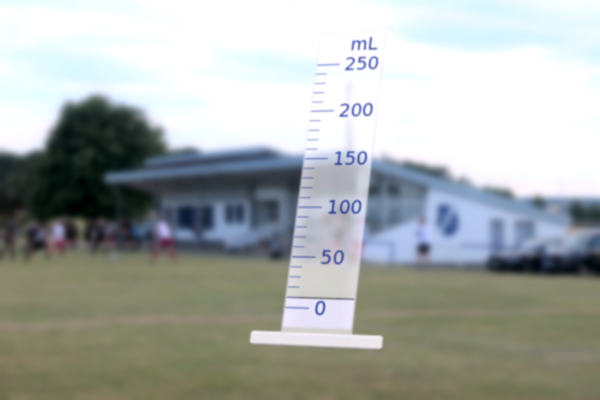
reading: 10
